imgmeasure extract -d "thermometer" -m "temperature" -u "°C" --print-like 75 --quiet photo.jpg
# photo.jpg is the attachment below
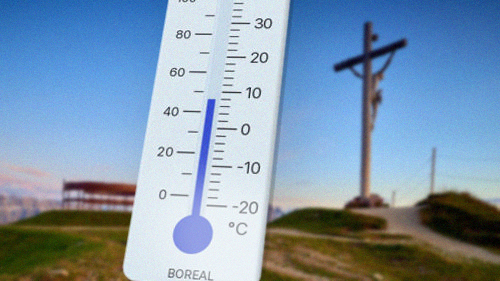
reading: 8
